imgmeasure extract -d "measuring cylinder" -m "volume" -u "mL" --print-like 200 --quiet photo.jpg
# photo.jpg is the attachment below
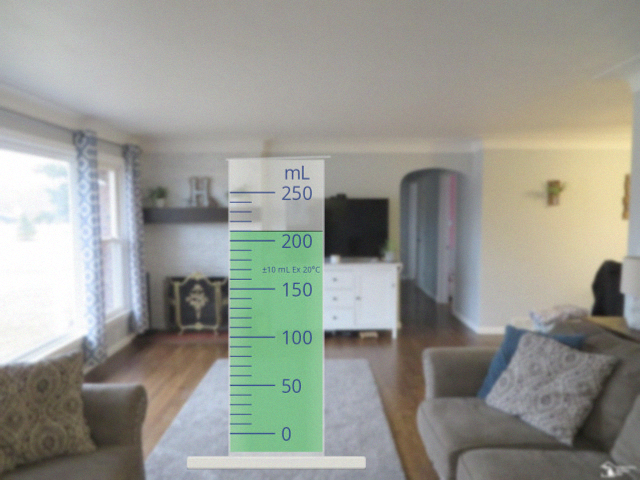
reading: 210
